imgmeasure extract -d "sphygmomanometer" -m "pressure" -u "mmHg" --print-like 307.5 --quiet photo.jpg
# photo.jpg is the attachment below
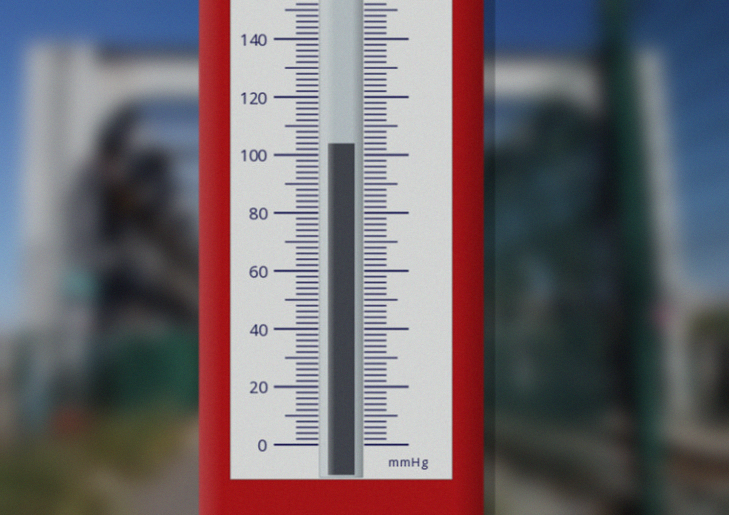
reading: 104
